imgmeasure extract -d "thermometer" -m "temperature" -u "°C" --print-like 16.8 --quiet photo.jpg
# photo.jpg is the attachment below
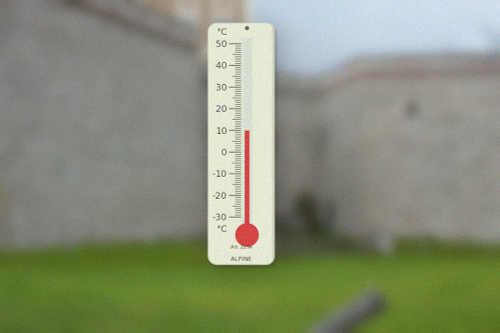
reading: 10
